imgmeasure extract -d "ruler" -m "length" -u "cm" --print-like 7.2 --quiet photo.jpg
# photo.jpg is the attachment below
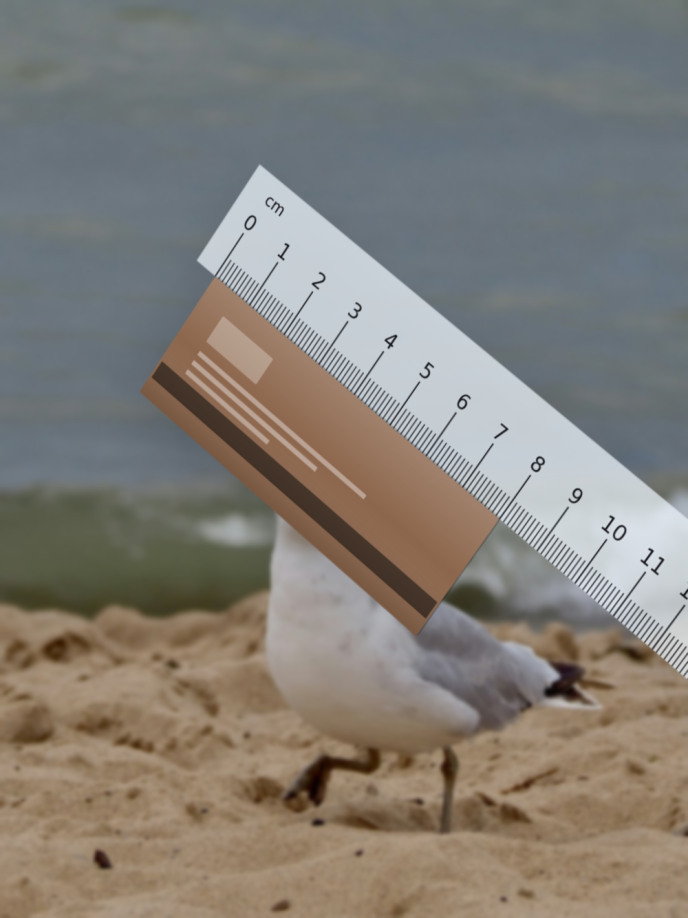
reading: 8
